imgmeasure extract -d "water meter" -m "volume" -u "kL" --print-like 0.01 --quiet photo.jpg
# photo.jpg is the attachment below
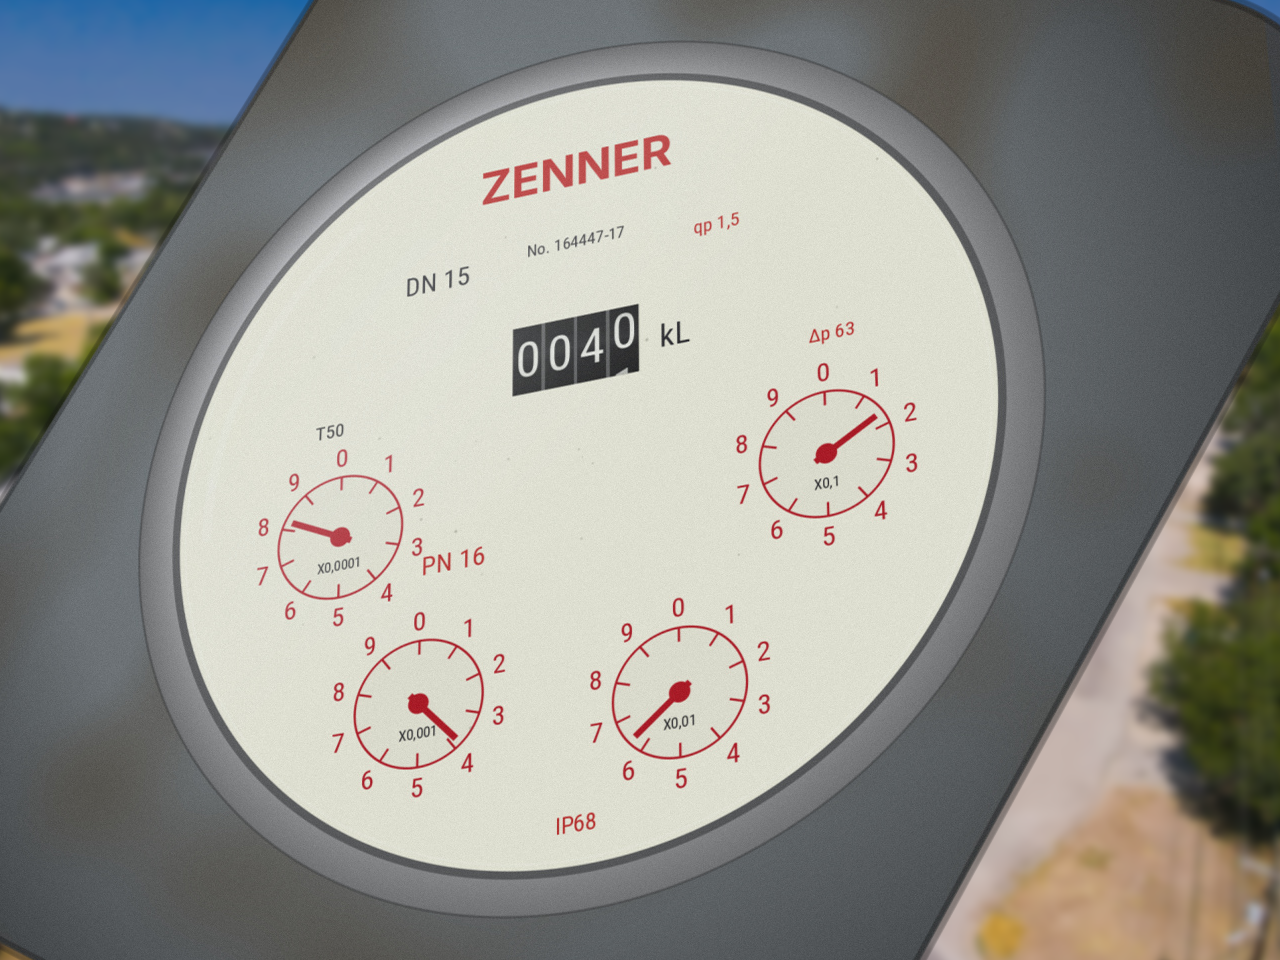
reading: 40.1638
